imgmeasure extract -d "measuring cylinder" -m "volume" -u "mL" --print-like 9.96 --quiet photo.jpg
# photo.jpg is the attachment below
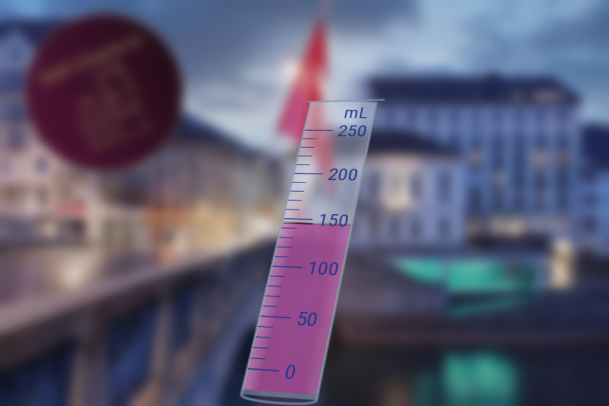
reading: 145
